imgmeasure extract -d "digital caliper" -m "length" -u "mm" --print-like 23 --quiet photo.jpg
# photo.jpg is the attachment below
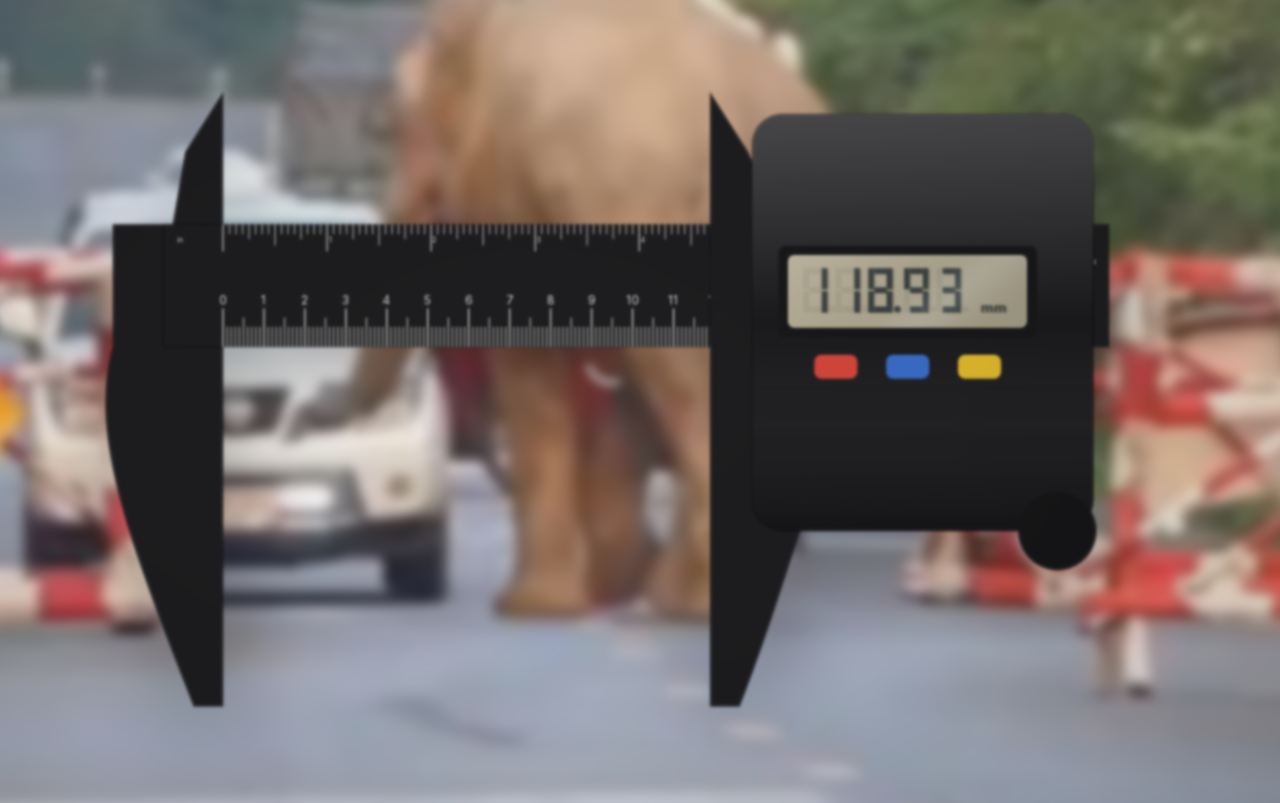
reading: 118.93
